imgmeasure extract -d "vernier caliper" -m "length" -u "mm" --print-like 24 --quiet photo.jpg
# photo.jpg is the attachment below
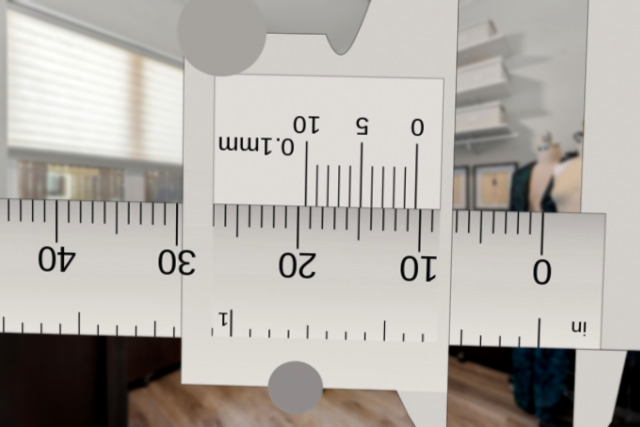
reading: 10.4
